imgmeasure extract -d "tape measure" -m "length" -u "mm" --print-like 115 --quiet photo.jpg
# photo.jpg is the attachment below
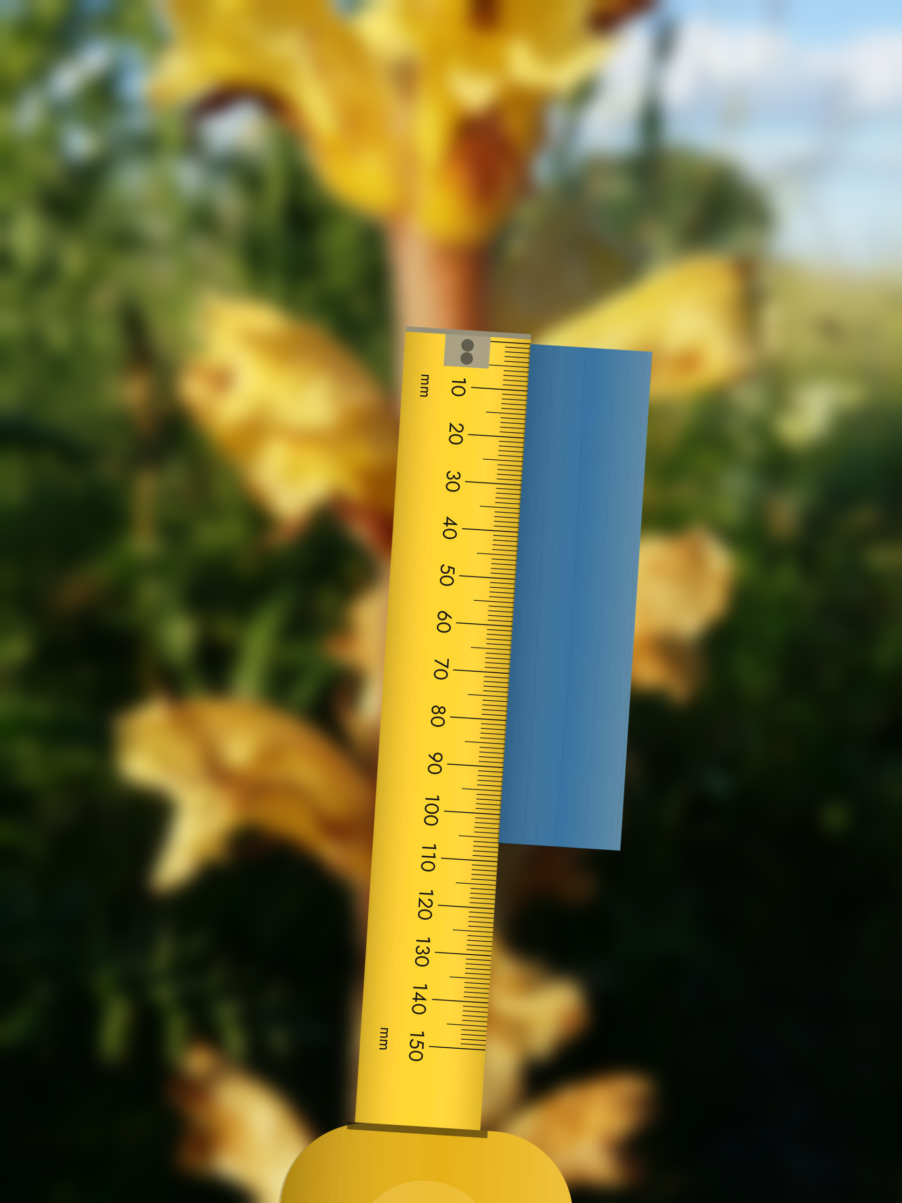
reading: 106
